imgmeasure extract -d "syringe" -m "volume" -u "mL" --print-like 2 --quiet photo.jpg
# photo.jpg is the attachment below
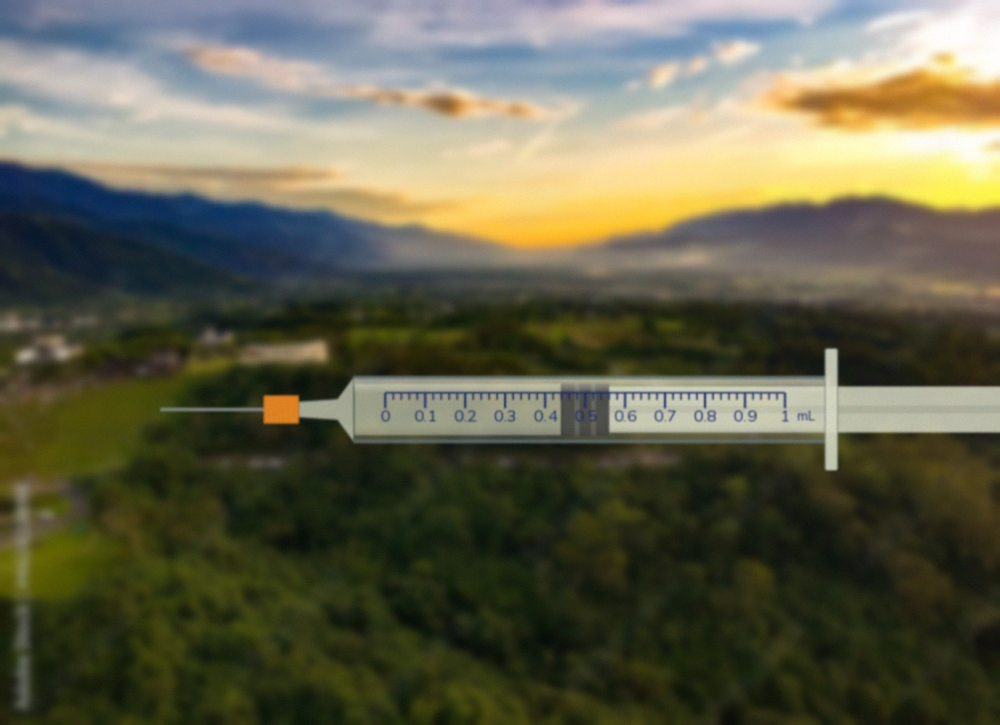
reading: 0.44
